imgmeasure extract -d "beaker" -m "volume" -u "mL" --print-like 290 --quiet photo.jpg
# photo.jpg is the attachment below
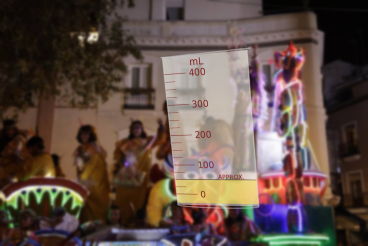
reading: 50
